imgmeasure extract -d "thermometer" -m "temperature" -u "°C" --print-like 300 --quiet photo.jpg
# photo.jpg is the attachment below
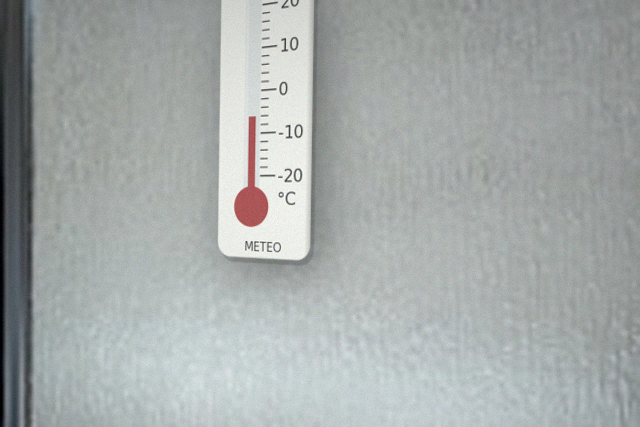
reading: -6
